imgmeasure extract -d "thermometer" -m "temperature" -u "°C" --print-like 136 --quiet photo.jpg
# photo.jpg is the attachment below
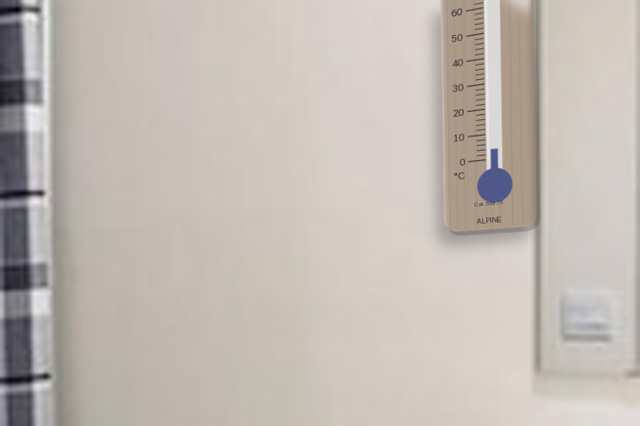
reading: 4
